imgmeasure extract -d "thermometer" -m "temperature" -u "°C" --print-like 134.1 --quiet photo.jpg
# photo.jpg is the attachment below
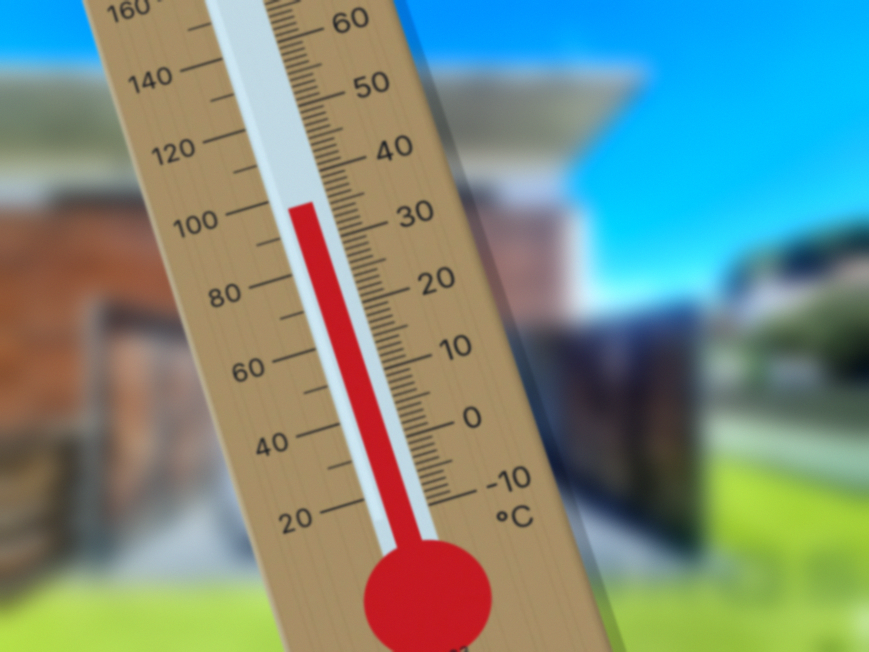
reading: 36
